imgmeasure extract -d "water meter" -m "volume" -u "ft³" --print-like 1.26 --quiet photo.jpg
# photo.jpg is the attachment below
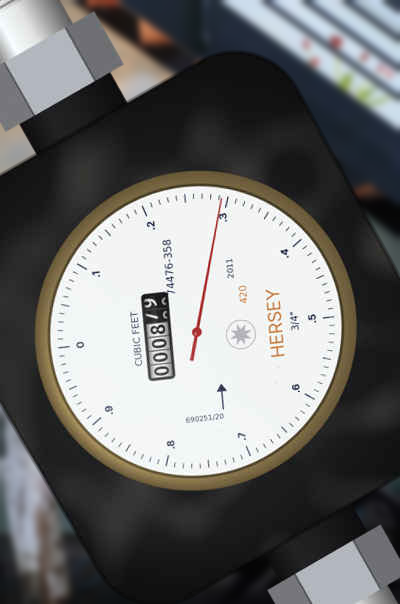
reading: 879.29
